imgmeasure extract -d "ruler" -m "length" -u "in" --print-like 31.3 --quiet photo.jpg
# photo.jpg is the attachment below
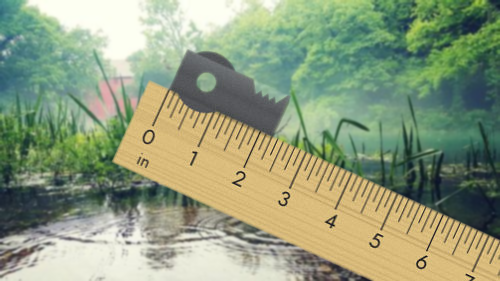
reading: 2.25
